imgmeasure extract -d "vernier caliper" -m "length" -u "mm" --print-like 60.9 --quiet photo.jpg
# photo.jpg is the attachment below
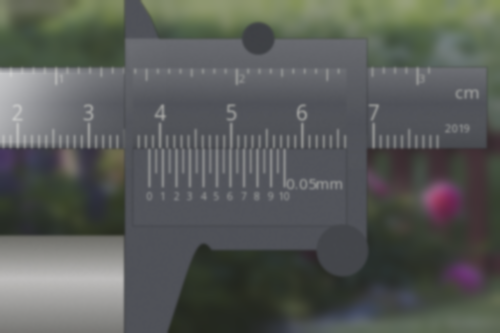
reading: 38.5
